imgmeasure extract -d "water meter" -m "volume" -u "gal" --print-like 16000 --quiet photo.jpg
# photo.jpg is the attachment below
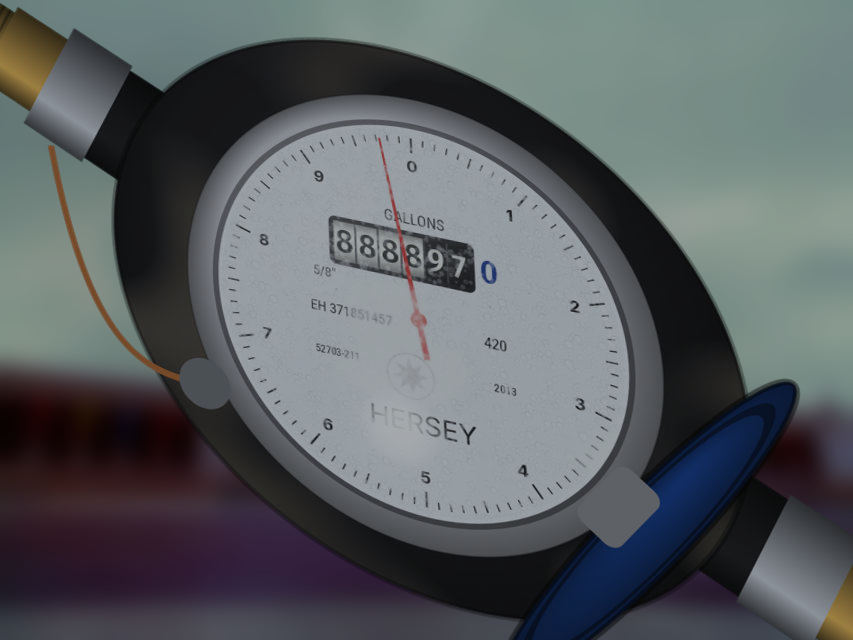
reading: 8888969.7
